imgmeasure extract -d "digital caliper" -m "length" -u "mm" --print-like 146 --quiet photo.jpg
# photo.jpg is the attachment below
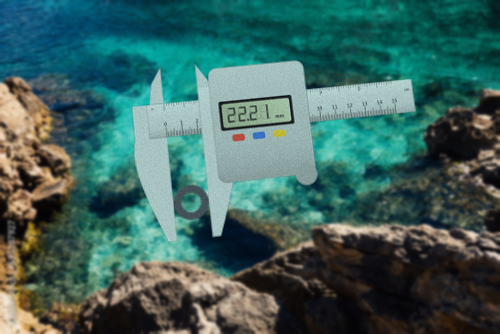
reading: 22.21
